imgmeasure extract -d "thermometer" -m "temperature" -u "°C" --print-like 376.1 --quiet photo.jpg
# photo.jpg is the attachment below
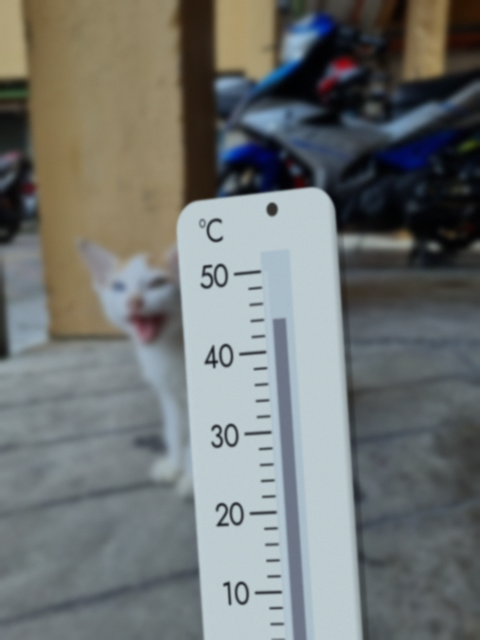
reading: 44
